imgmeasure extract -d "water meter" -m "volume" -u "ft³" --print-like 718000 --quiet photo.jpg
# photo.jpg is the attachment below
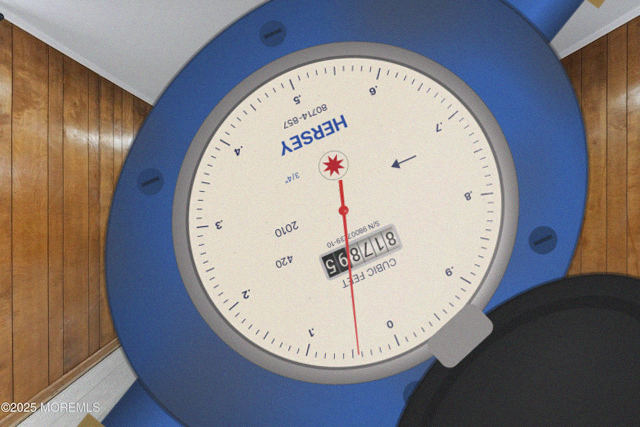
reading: 817895.04
